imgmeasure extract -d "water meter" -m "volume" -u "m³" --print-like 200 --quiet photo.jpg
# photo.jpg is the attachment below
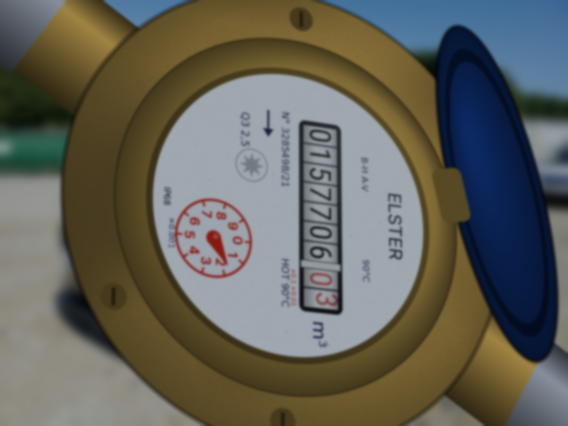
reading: 157706.031
